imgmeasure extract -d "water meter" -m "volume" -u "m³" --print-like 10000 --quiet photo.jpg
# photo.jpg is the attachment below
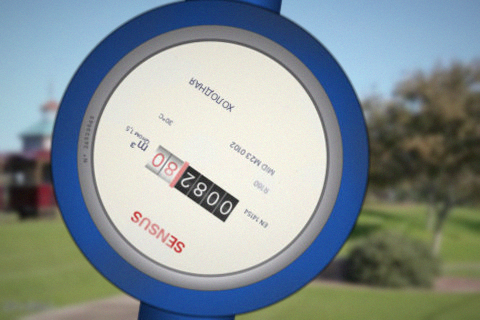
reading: 82.80
